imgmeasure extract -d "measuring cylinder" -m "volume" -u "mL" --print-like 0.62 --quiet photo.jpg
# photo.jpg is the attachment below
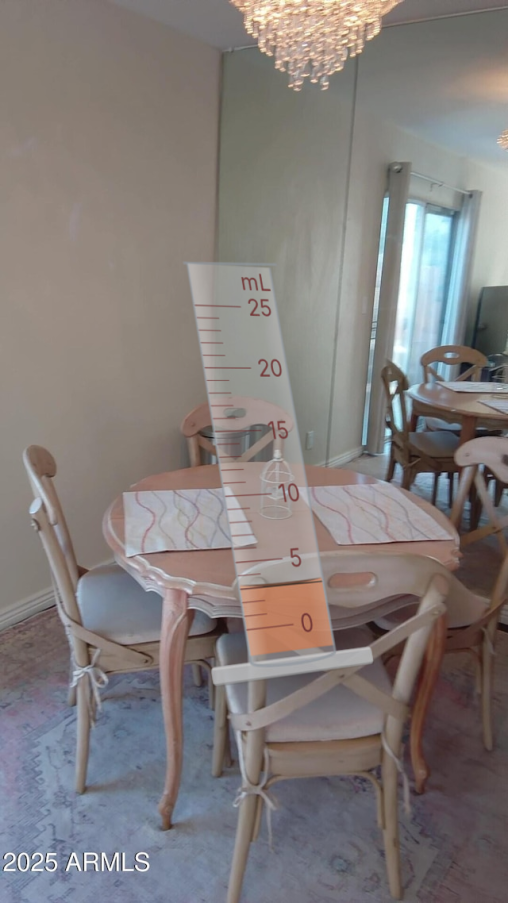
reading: 3
